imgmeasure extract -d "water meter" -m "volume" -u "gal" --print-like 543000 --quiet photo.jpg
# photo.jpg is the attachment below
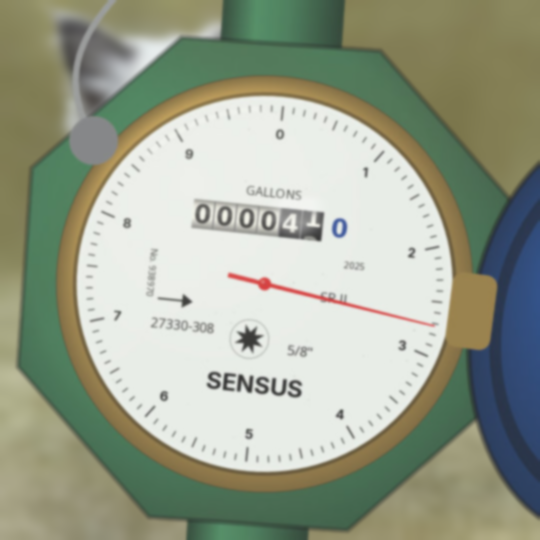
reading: 412.7
